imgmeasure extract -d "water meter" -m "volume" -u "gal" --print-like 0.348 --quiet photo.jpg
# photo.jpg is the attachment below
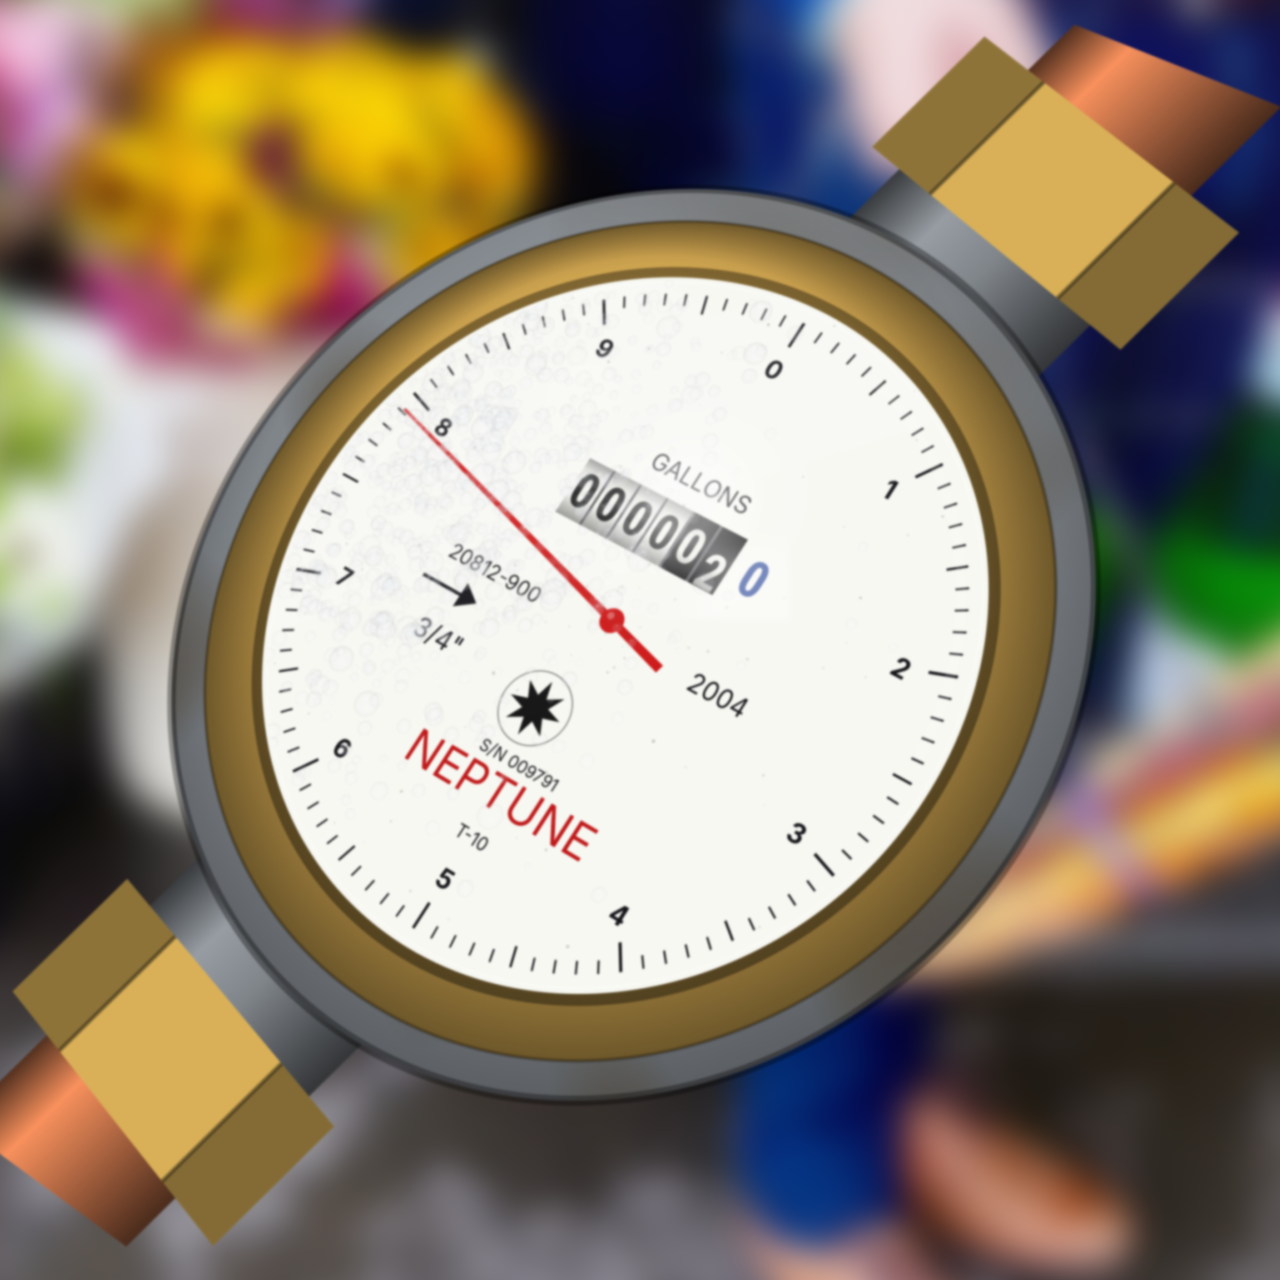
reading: 17.9
